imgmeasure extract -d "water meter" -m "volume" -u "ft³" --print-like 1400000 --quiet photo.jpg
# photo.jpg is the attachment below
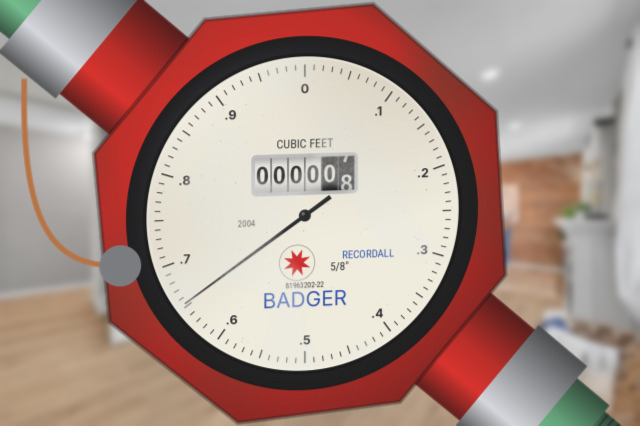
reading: 7.65
